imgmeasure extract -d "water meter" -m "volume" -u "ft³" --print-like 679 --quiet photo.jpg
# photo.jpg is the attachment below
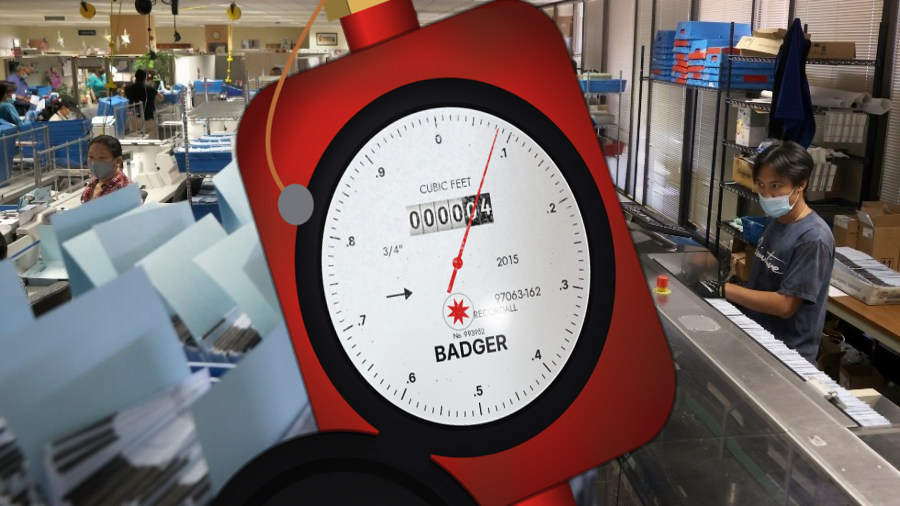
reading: 4.08
